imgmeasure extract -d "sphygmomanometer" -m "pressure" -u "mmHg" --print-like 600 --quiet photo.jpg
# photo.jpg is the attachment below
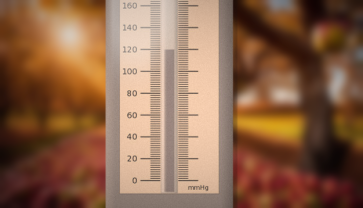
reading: 120
